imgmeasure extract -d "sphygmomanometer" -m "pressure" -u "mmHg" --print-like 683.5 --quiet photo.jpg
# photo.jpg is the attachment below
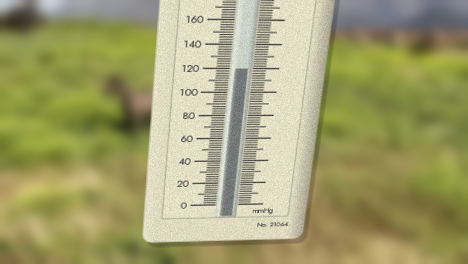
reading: 120
